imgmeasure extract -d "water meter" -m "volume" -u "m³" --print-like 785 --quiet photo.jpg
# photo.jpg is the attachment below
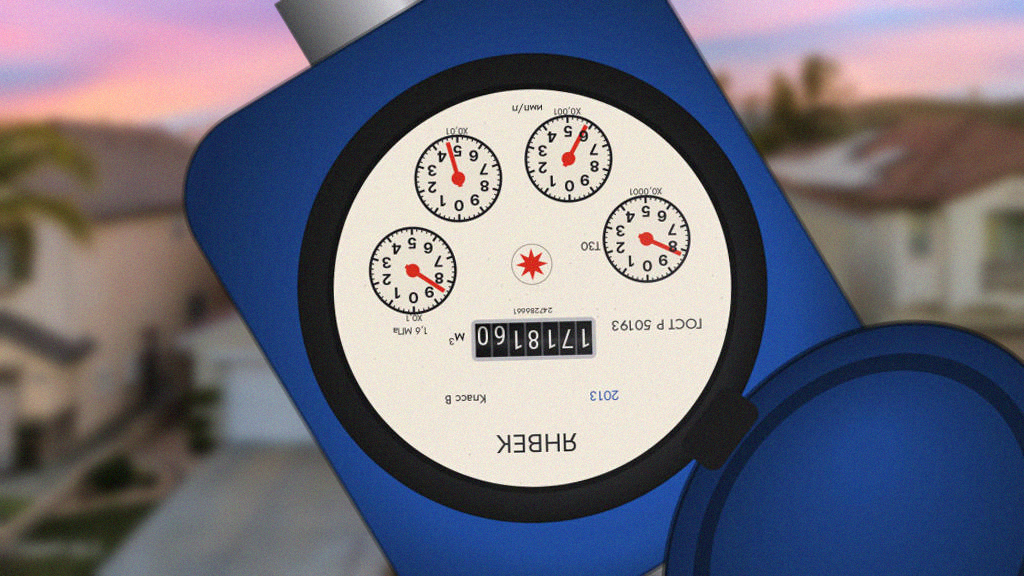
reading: 1718159.8458
